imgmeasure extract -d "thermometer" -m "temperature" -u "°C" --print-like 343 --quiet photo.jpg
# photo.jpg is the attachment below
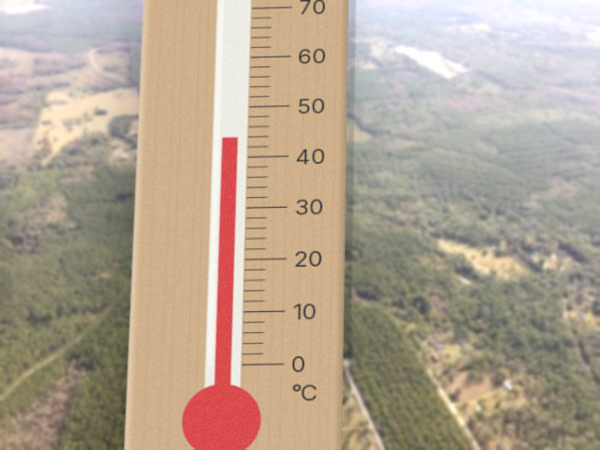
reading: 44
